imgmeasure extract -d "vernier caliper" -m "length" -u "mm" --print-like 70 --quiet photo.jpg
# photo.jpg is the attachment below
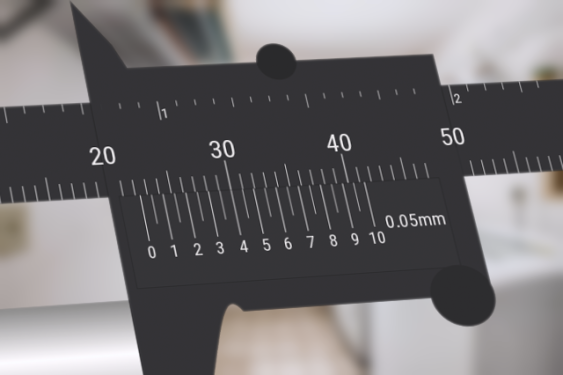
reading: 22.4
